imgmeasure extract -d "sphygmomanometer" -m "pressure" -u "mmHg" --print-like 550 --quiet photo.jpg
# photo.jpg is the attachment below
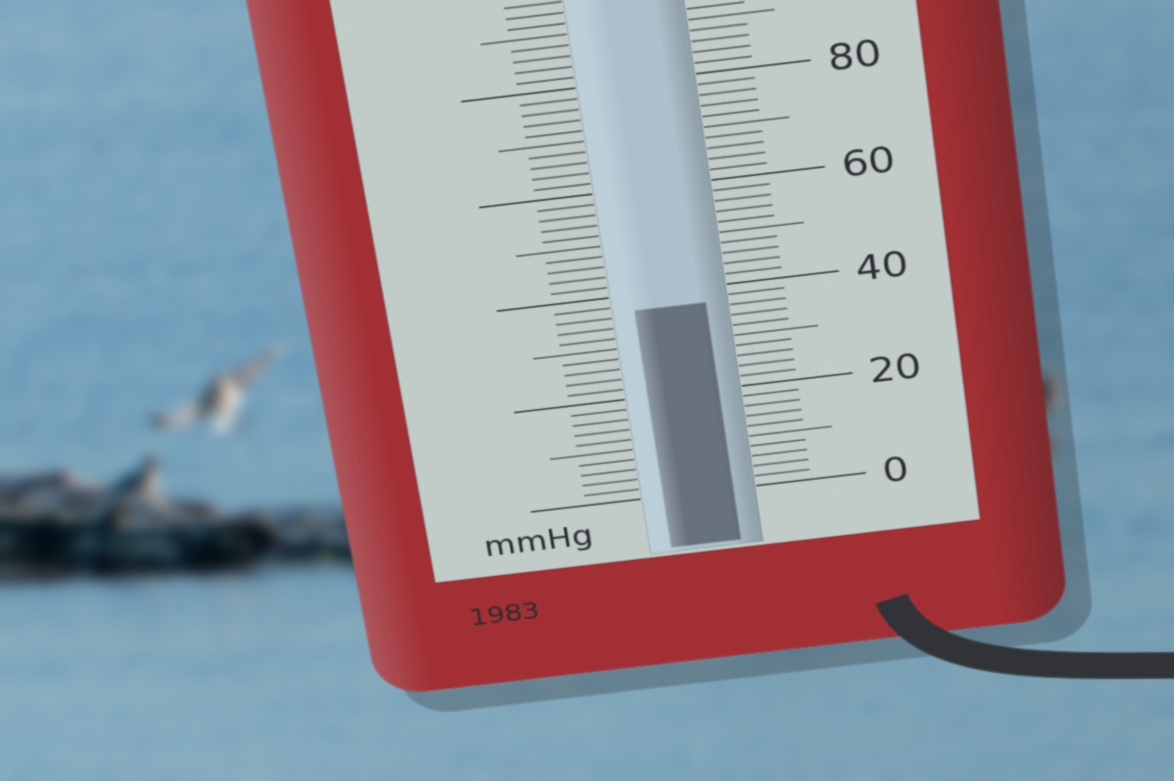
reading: 37
